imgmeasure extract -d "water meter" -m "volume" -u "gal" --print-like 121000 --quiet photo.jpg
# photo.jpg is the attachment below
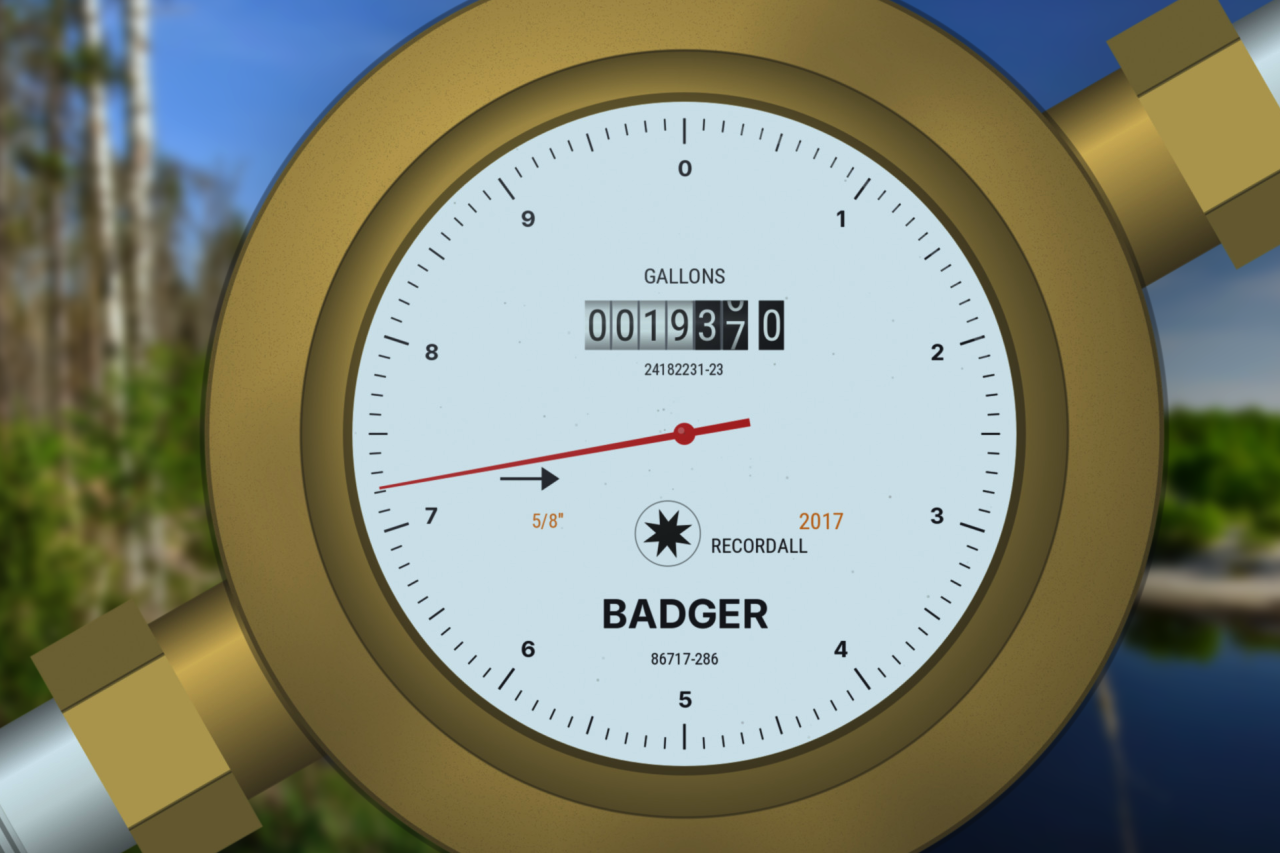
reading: 19367.2
